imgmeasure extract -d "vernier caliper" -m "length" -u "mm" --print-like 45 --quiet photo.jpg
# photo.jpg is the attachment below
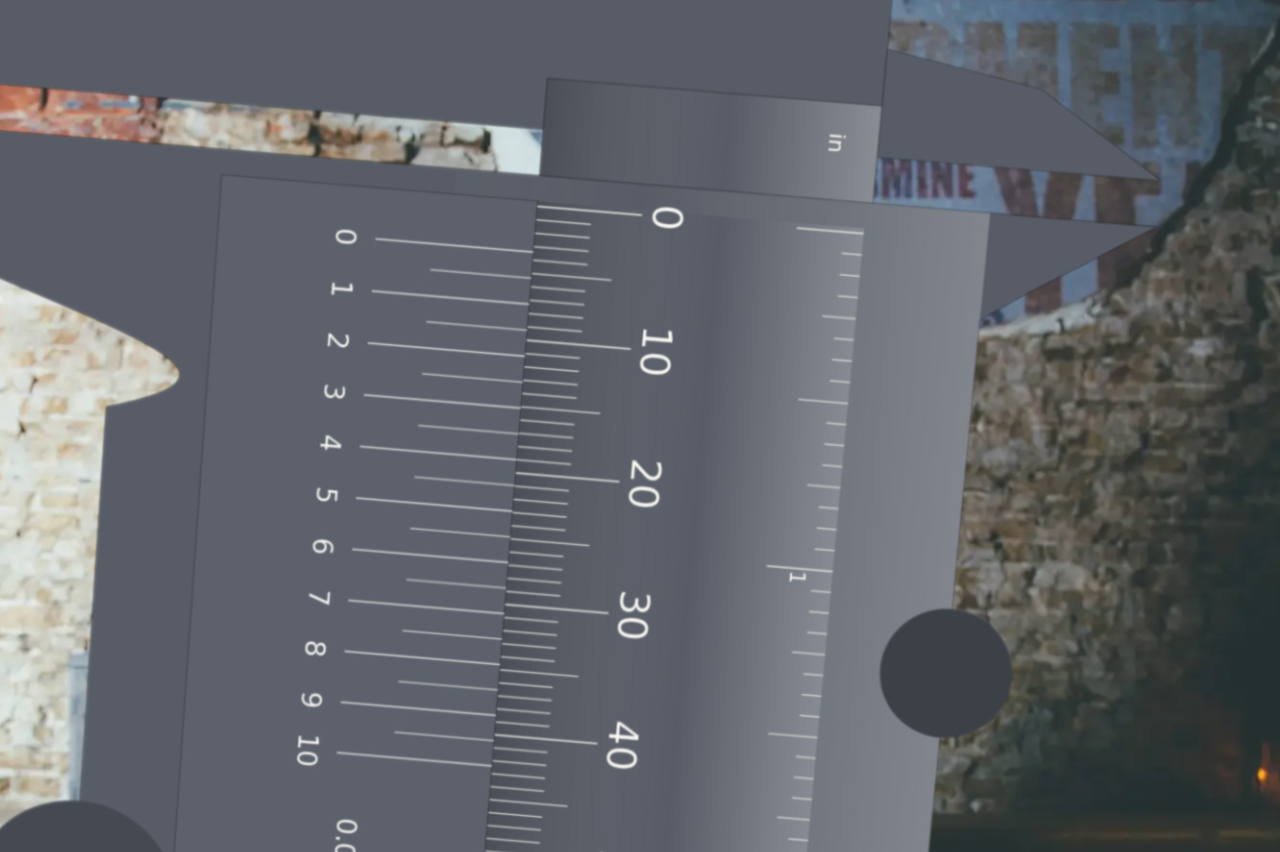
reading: 3.4
